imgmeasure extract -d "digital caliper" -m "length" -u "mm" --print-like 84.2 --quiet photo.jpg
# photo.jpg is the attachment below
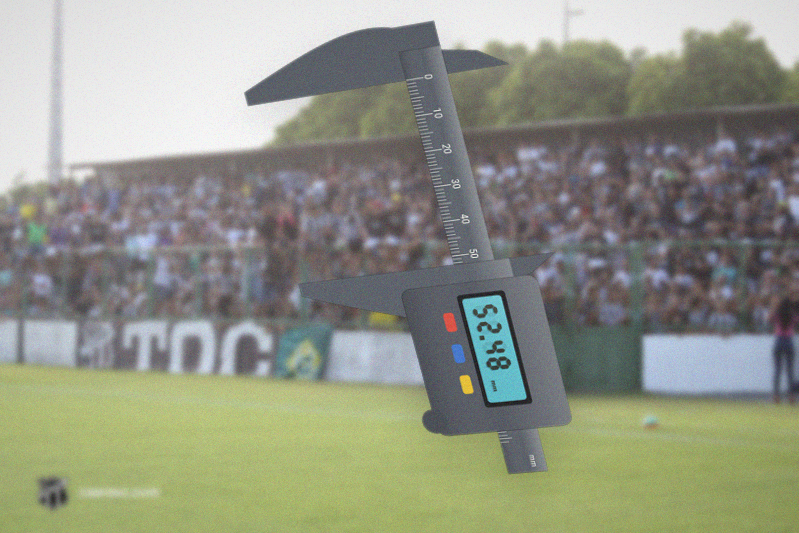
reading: 52.48
